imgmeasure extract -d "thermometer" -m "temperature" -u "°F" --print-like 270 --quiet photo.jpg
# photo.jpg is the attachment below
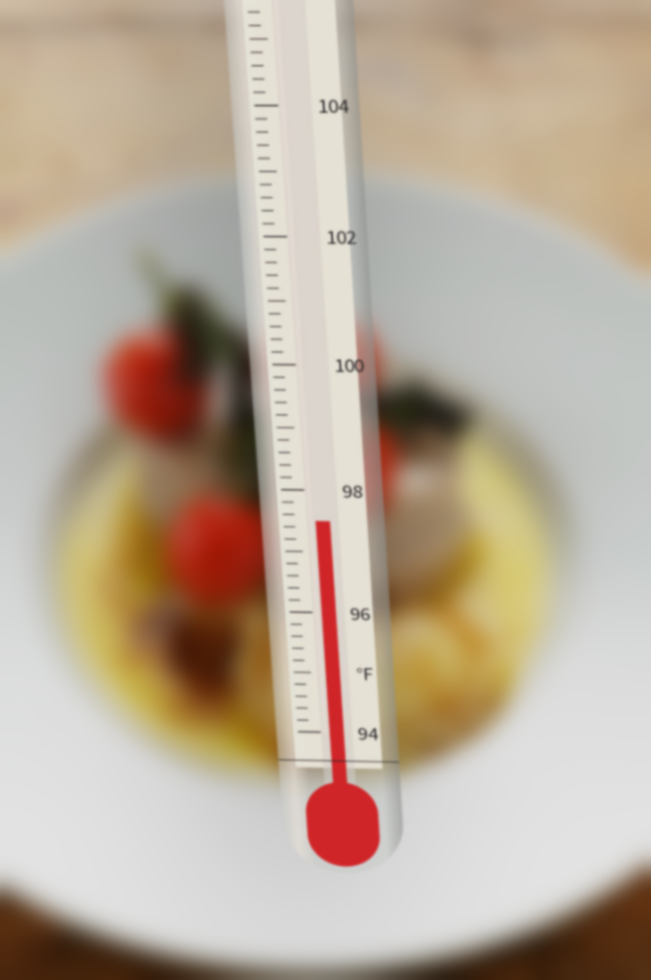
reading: 97.5
